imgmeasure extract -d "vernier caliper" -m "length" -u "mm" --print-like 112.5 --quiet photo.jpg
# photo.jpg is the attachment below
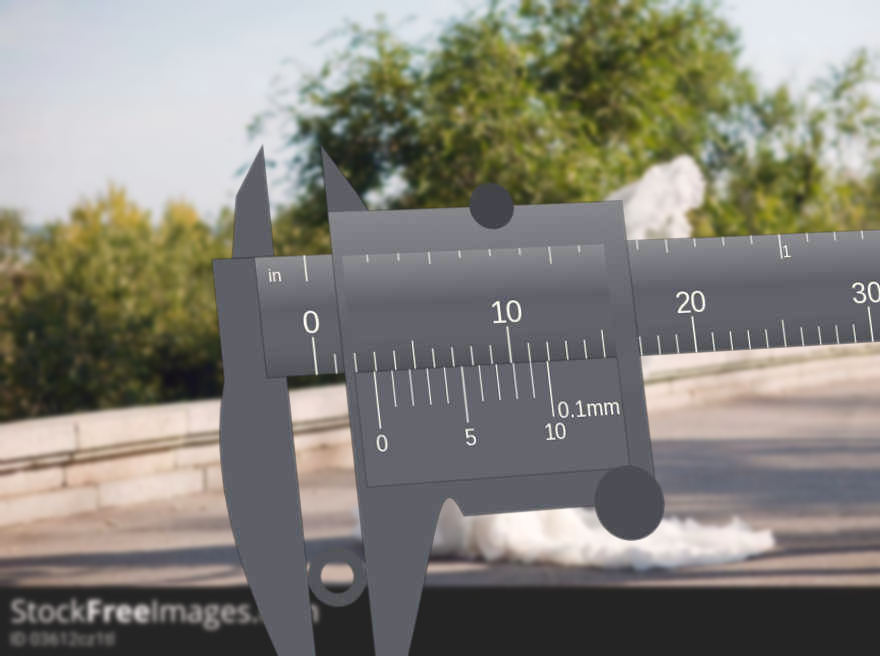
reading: 2.9
